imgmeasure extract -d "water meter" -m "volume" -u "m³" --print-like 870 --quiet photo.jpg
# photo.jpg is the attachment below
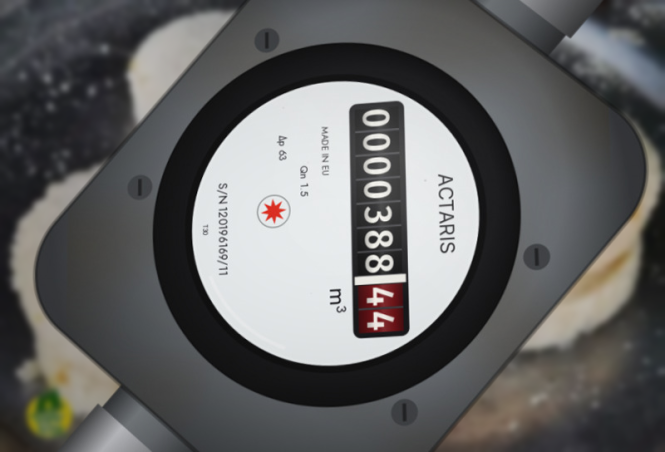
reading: 388.44
